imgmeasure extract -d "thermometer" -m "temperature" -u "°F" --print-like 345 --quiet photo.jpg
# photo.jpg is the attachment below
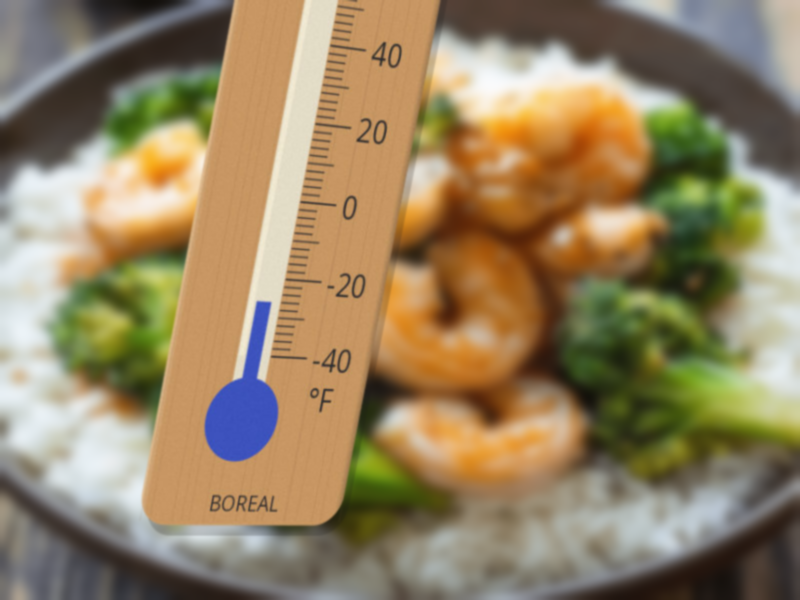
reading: -26
